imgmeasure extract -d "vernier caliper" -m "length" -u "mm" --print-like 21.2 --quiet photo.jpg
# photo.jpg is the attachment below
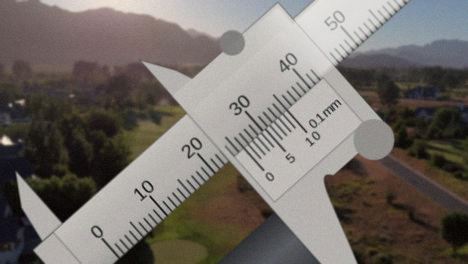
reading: 26.0
